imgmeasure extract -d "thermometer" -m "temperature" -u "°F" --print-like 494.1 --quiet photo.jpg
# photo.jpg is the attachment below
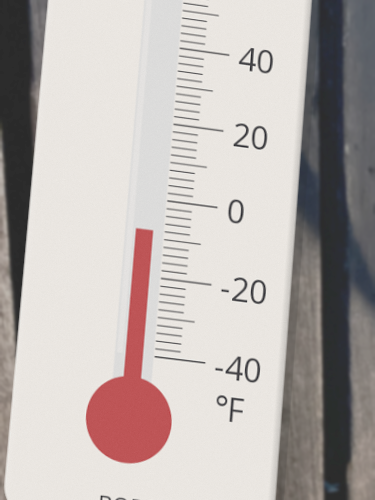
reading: -8
